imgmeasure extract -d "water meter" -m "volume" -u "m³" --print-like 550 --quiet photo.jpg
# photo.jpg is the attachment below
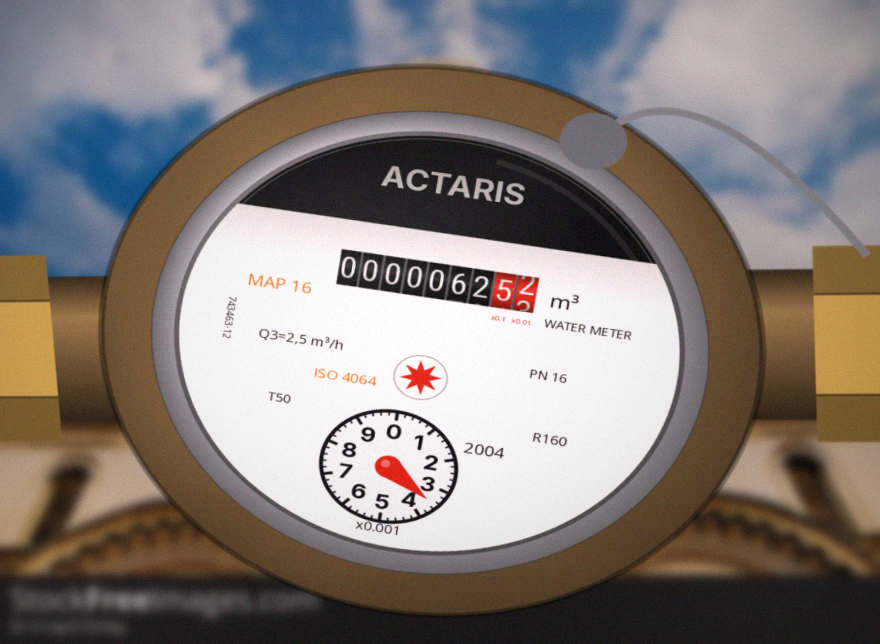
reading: 62.523
